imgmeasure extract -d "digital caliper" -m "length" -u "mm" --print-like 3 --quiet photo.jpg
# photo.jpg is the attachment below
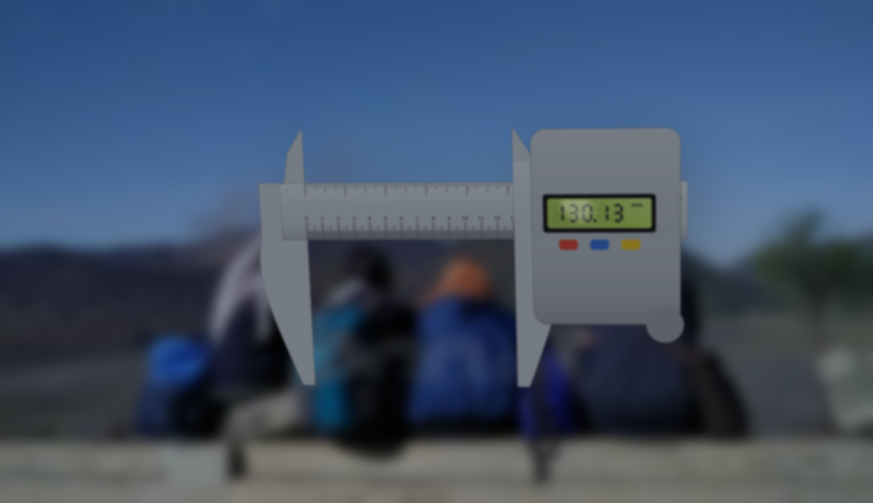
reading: 130.13
